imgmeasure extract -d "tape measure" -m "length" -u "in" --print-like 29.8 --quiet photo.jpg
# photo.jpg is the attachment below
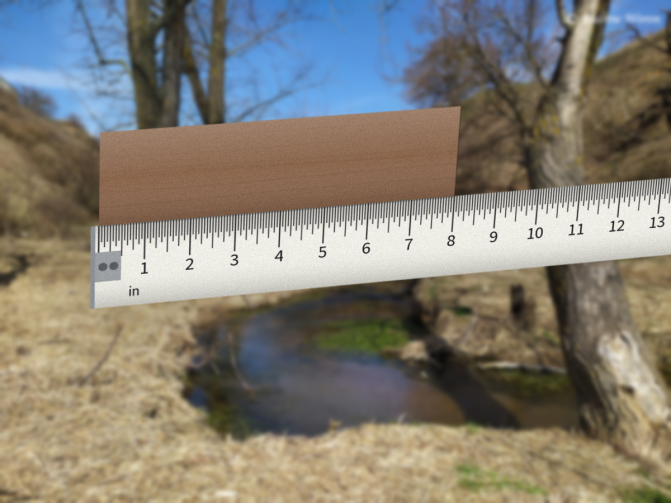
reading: 8
